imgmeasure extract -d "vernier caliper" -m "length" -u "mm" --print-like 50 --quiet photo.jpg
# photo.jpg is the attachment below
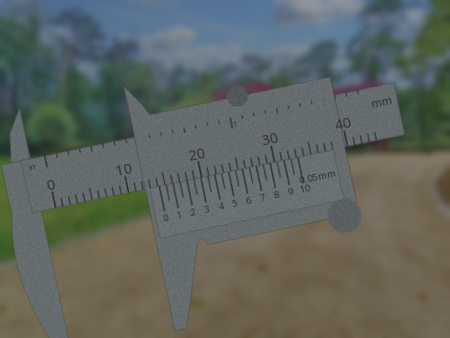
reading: 14.2
